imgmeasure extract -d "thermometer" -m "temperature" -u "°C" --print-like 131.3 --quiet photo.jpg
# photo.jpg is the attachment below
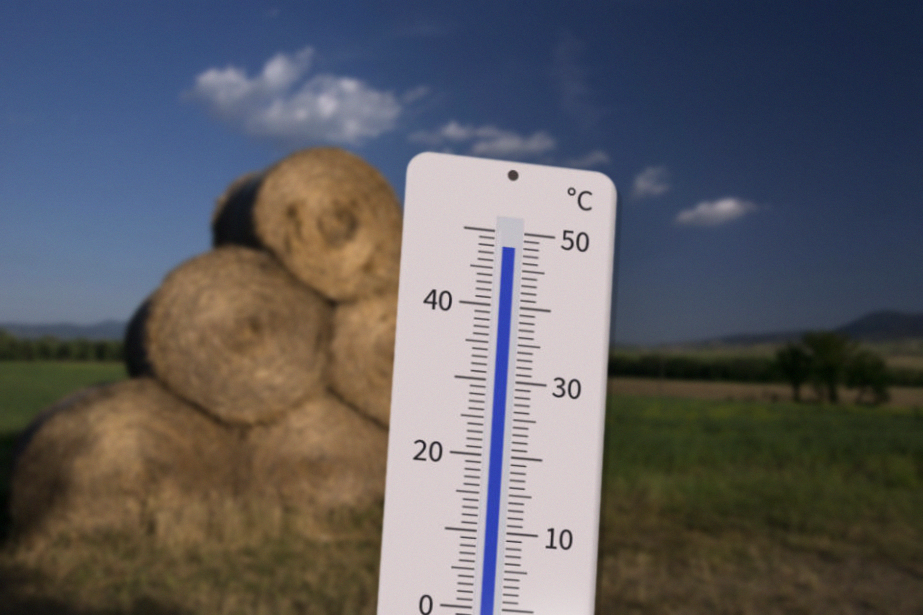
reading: 48
